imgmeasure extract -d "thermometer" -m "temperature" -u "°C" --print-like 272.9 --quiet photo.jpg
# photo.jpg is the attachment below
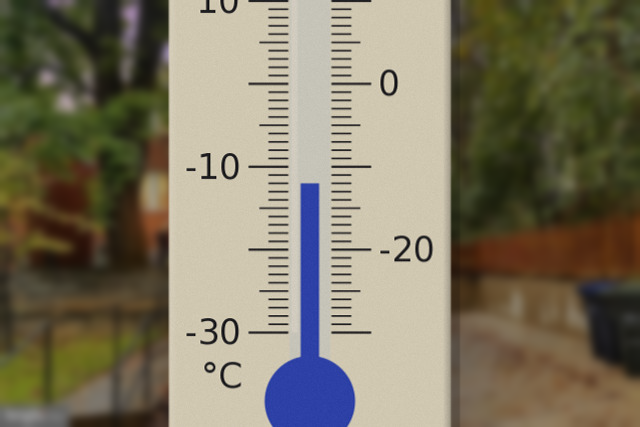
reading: -12
